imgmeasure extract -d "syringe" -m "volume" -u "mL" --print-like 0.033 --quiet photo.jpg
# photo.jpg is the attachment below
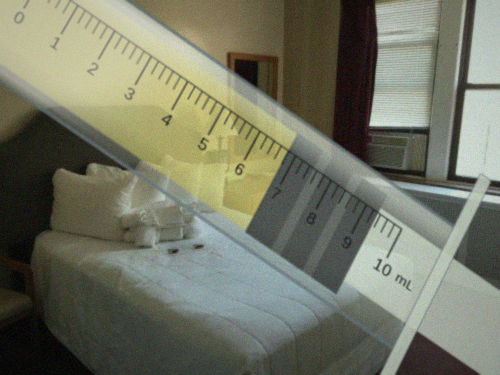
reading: 6.8
